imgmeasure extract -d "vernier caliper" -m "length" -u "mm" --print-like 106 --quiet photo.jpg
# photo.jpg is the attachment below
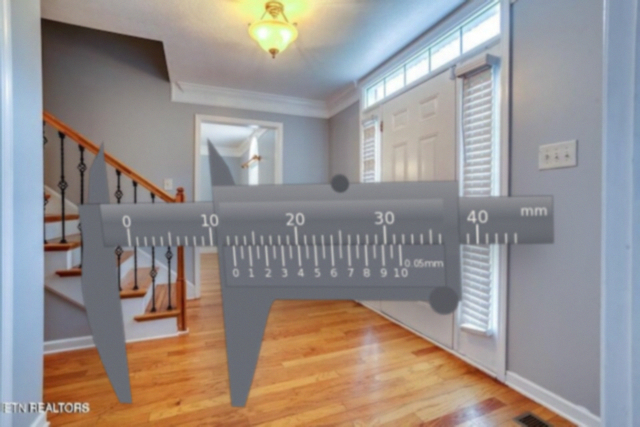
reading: 12.6
